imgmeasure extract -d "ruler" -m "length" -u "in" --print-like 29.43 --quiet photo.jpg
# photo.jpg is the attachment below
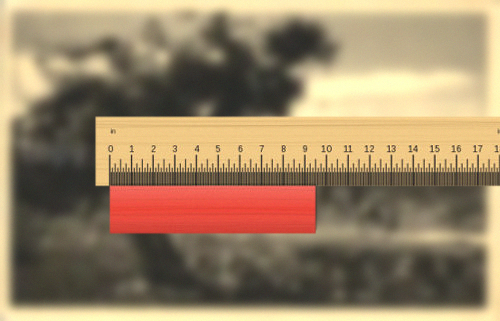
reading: 9.5
